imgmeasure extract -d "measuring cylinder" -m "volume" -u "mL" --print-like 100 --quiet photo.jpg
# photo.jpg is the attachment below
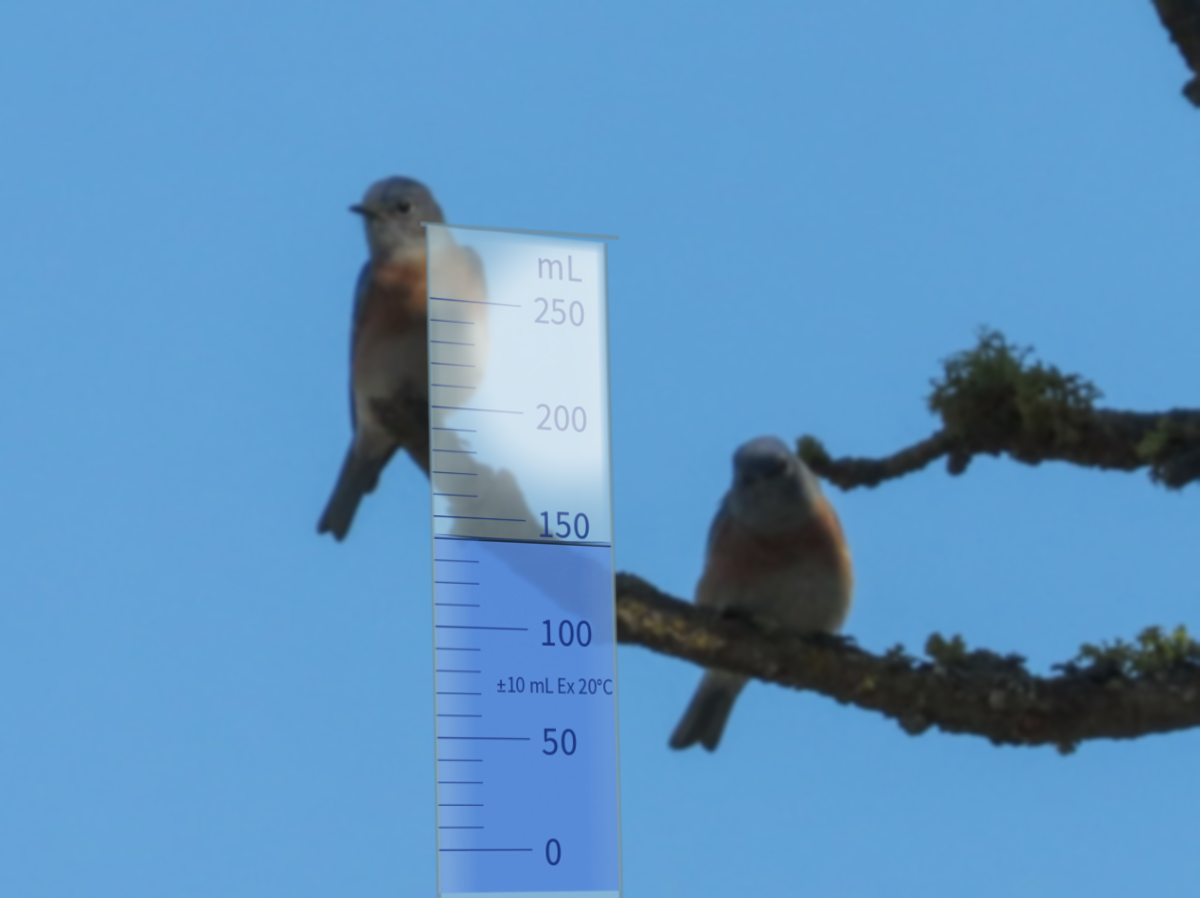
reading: 140
